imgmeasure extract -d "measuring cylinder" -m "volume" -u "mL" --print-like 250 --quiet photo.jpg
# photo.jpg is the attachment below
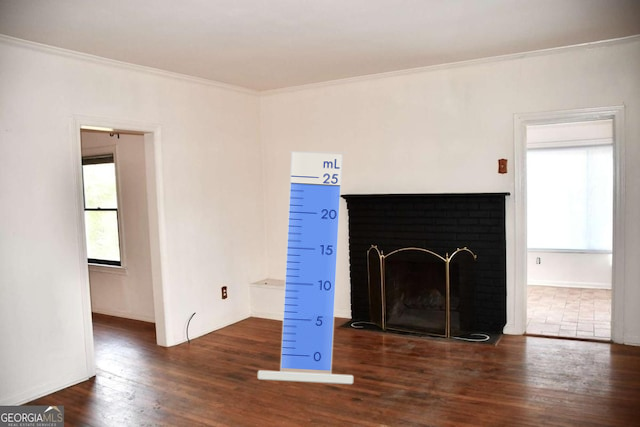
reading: 24
